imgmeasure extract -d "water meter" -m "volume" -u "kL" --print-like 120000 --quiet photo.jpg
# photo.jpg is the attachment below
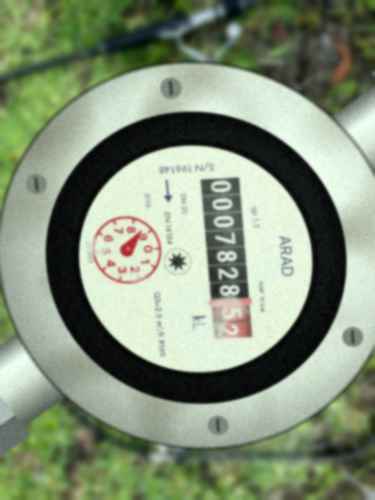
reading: 7828.518
